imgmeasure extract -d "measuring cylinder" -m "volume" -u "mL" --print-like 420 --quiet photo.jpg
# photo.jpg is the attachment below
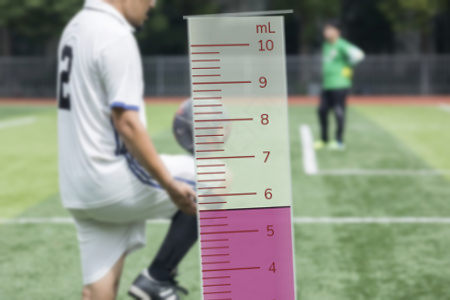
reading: 5.6
